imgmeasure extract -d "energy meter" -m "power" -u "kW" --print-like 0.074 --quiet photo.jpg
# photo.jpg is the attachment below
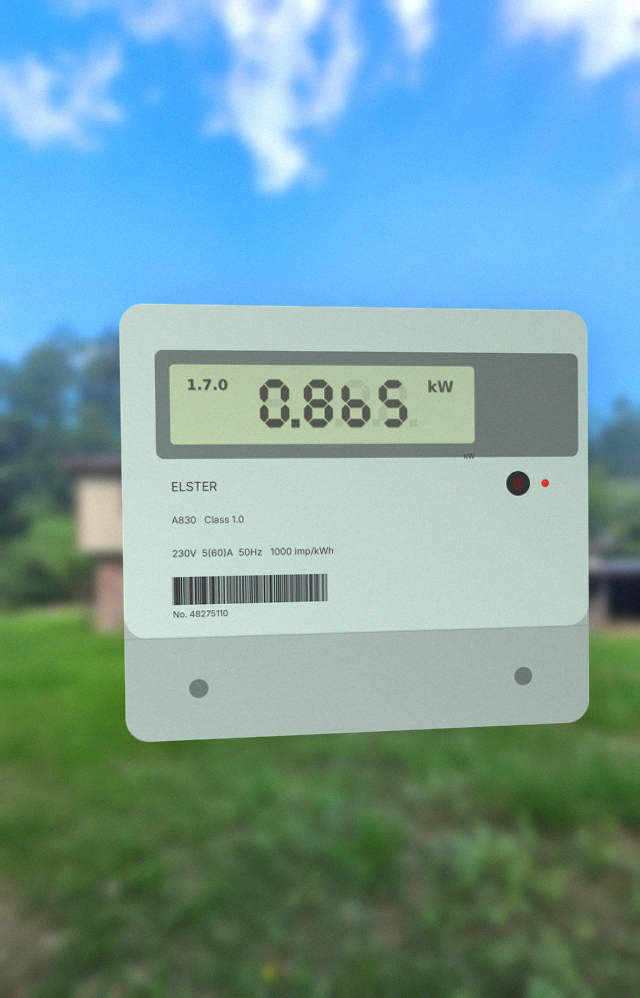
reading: 0.865
